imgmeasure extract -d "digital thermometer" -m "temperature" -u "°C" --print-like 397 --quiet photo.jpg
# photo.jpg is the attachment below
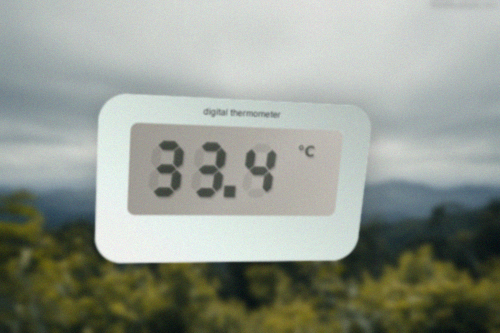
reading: 33.4
